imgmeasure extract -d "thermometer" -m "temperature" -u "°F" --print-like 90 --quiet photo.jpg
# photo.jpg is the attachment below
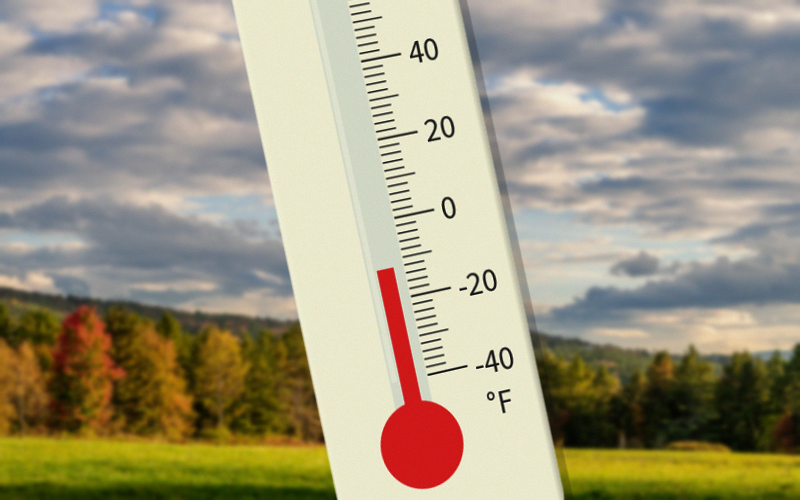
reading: -12
